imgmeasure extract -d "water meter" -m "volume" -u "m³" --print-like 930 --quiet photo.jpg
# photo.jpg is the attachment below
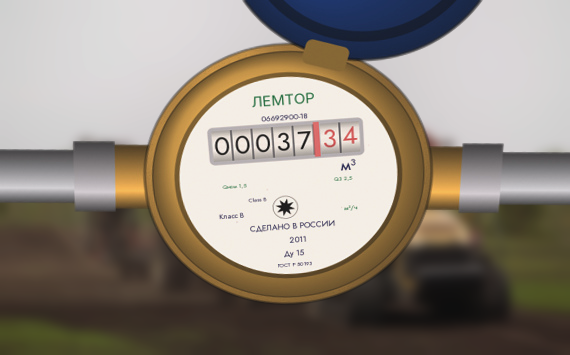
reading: 37.34
